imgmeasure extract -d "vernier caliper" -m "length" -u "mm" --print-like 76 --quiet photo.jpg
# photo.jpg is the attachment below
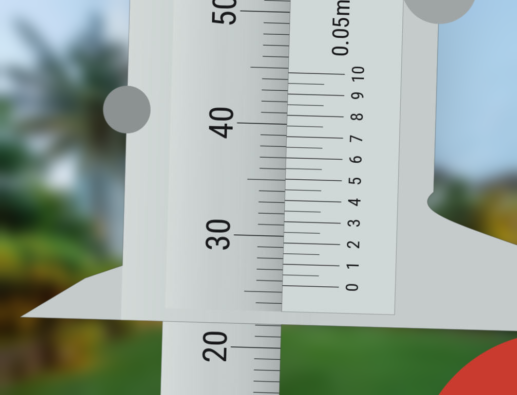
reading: 25.6
